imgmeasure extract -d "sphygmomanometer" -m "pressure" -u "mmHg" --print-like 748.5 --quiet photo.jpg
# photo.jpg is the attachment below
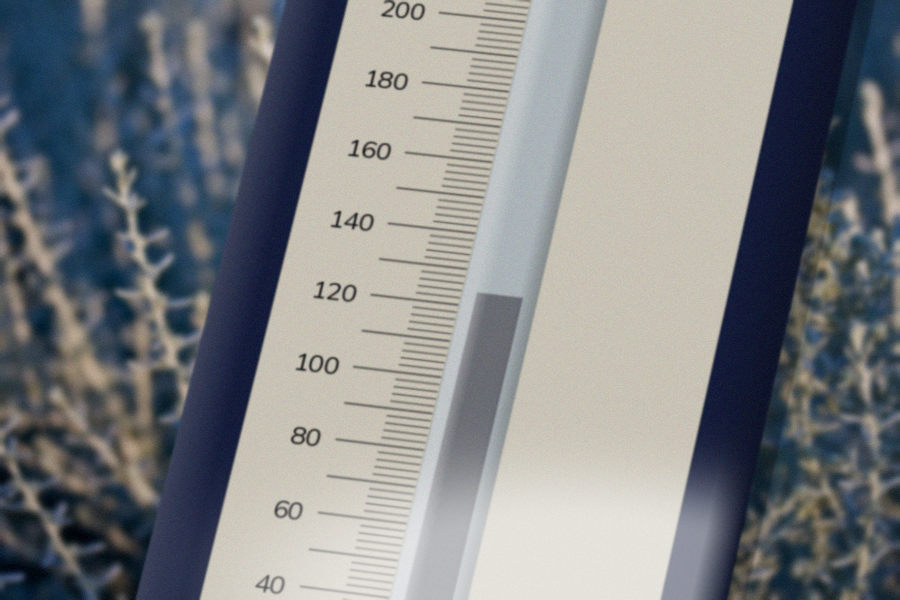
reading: 124
